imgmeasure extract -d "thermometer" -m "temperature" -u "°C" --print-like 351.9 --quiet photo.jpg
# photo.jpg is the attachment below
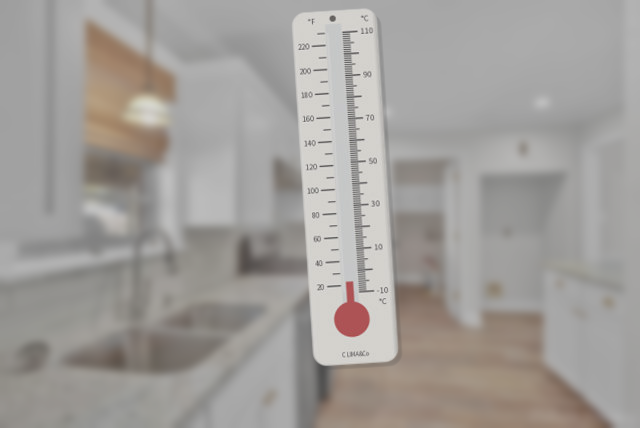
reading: -5
